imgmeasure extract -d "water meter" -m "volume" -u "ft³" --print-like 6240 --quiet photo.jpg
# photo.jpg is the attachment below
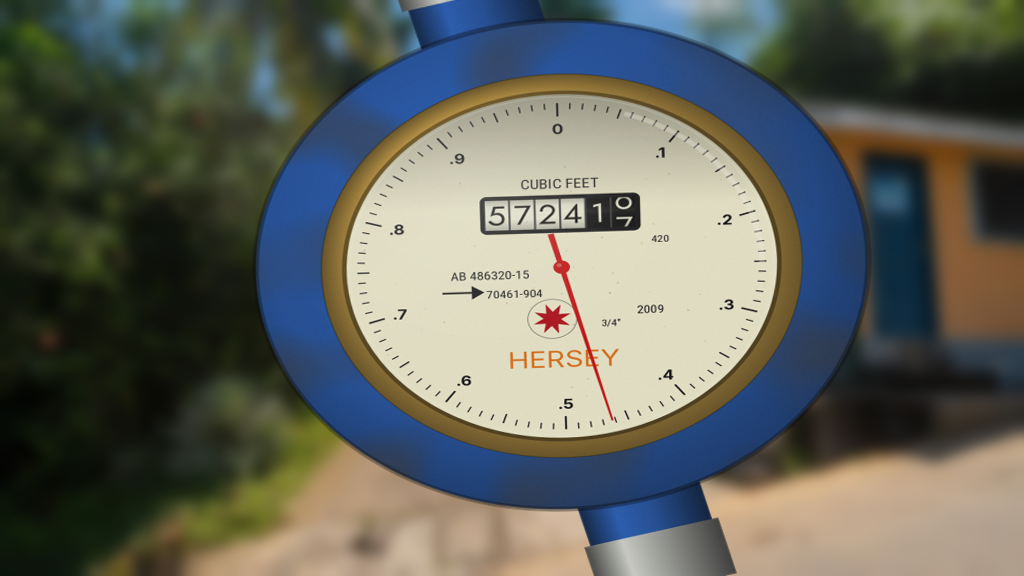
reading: 572416.46
